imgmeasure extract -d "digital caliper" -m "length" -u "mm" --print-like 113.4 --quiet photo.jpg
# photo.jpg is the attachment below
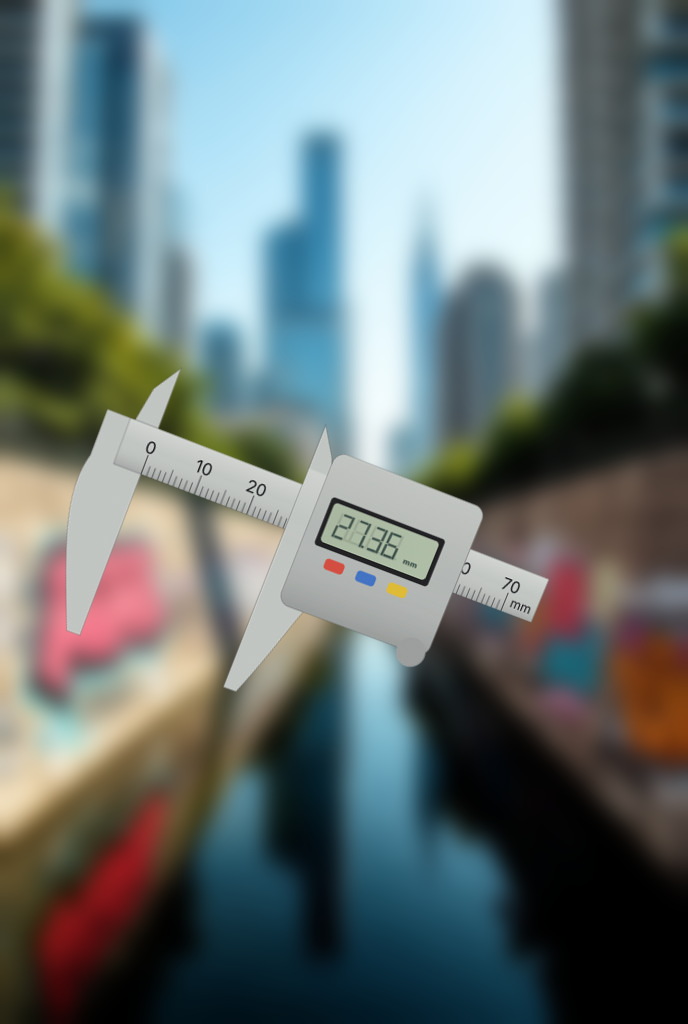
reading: 27.36
